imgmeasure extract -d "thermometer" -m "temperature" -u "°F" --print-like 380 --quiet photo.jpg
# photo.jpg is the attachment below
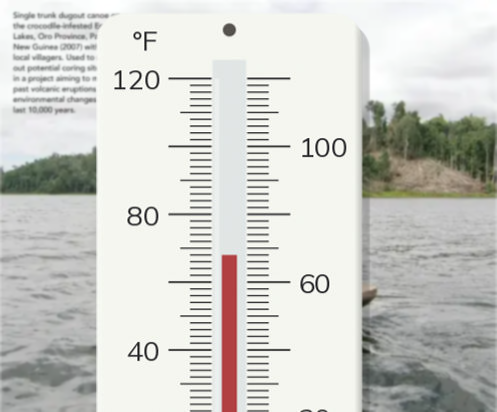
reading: 68
